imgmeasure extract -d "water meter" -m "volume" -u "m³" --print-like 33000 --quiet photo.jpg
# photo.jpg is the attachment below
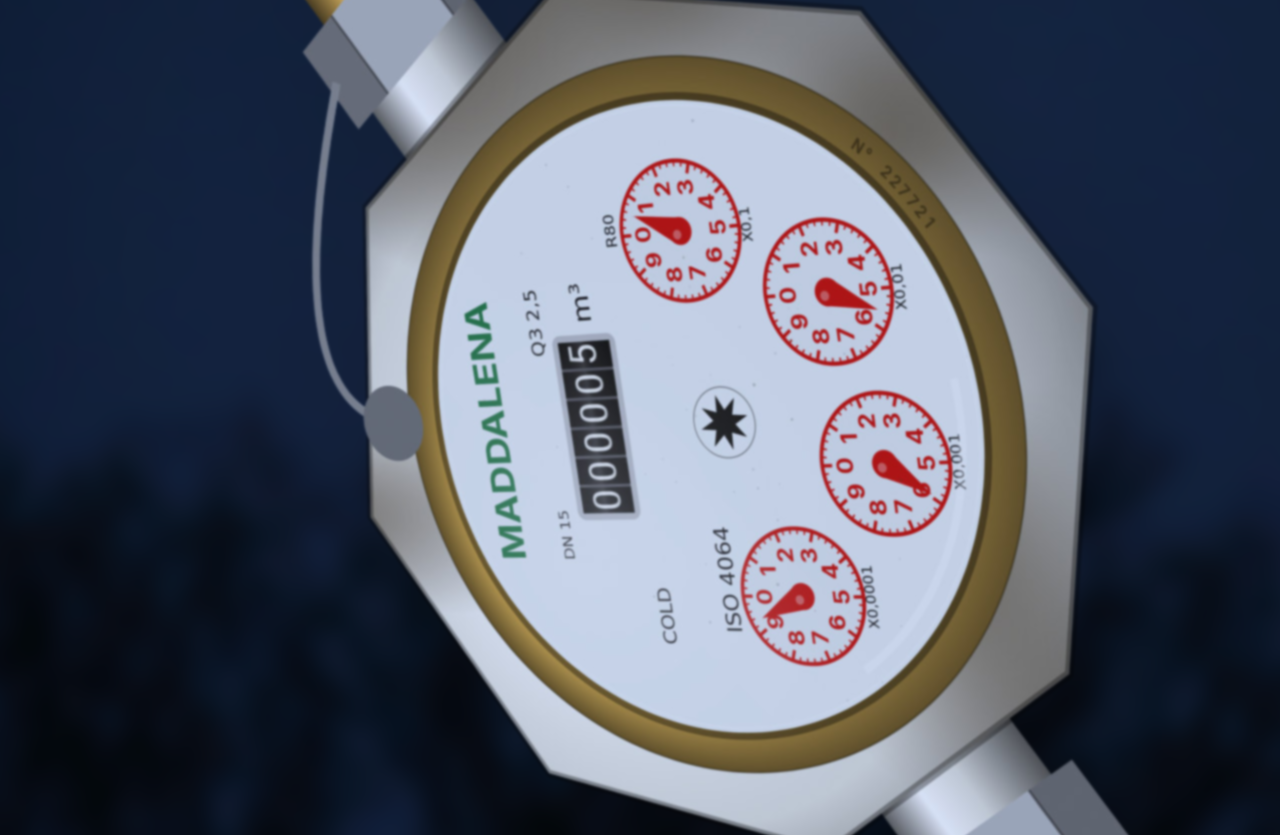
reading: 5.0559
